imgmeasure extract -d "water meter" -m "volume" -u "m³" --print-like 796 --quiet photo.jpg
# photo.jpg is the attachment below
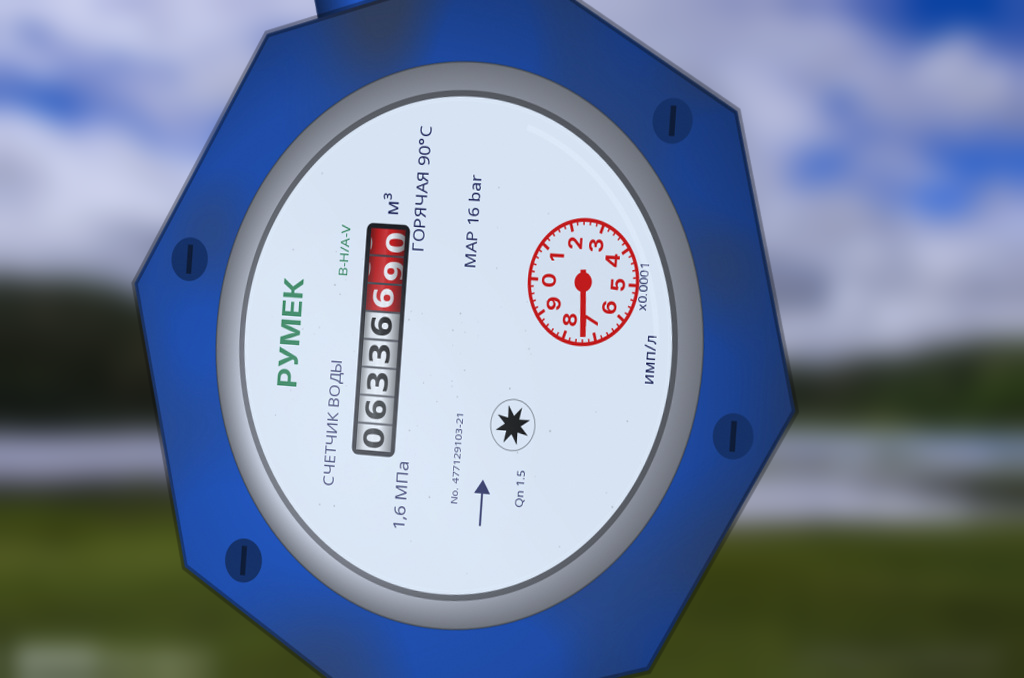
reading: 6336.6897
